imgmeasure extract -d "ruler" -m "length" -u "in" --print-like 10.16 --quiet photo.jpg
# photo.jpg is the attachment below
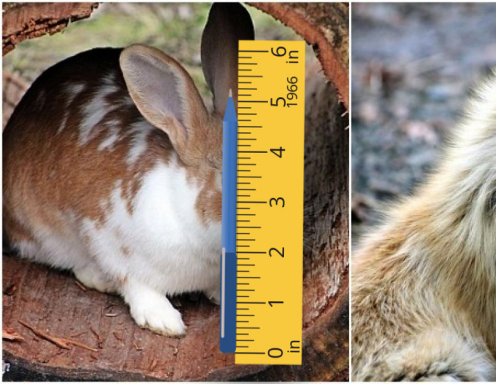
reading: 5.25
